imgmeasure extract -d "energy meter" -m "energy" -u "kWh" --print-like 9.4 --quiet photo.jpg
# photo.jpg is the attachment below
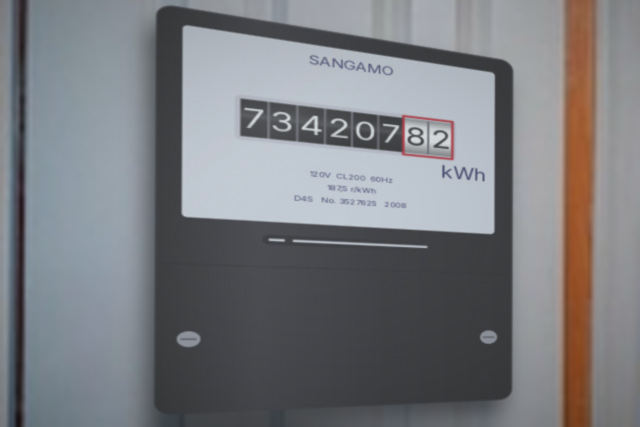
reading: 734207.82
